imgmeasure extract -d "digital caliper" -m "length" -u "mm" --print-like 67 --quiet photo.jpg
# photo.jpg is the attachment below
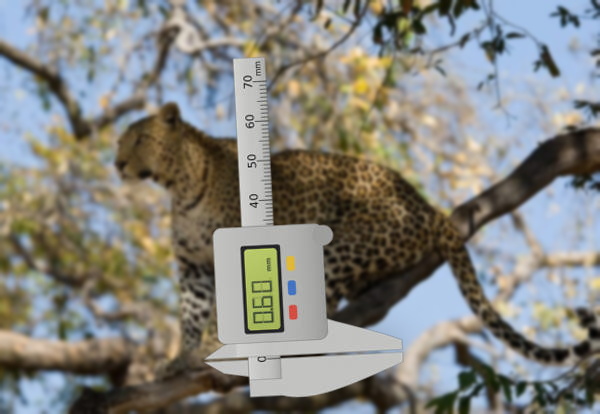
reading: 0.60
